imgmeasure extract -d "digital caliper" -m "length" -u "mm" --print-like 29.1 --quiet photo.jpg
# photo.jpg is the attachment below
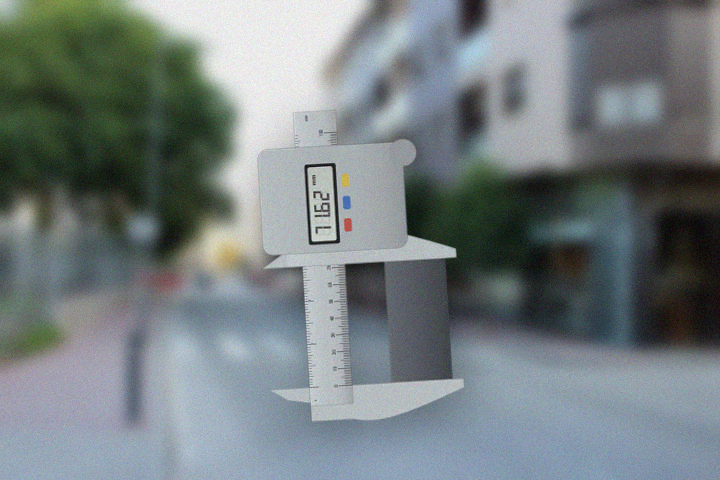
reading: 71.62
